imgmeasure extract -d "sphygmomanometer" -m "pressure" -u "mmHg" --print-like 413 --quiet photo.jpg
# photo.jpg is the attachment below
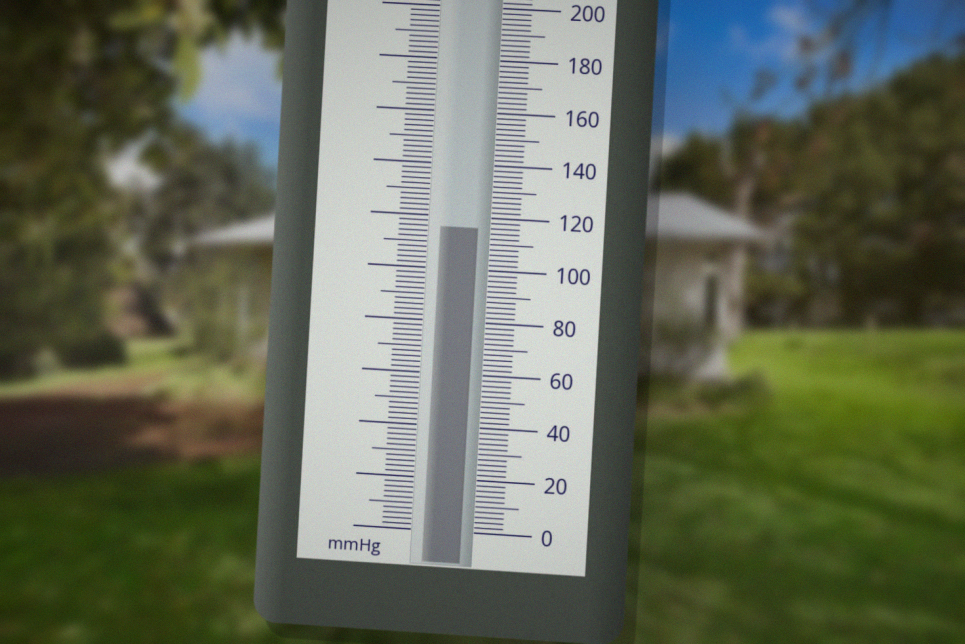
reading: 116
